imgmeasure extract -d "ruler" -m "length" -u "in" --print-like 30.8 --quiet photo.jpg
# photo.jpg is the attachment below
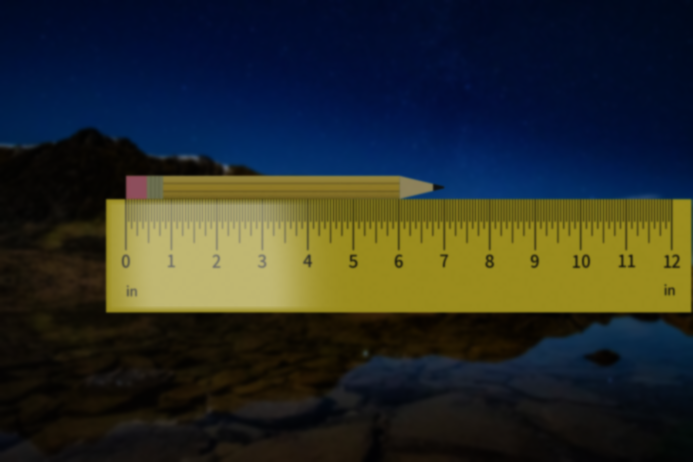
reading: 7
